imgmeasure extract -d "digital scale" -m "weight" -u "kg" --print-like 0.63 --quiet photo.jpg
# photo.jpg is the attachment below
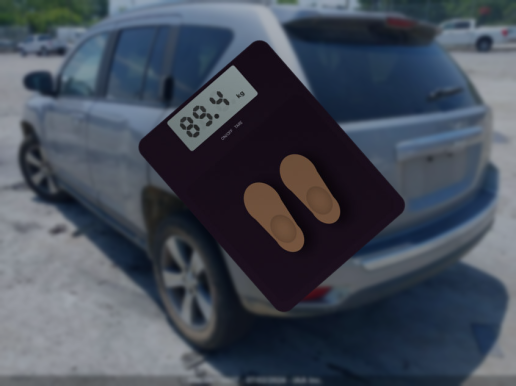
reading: 89.4
